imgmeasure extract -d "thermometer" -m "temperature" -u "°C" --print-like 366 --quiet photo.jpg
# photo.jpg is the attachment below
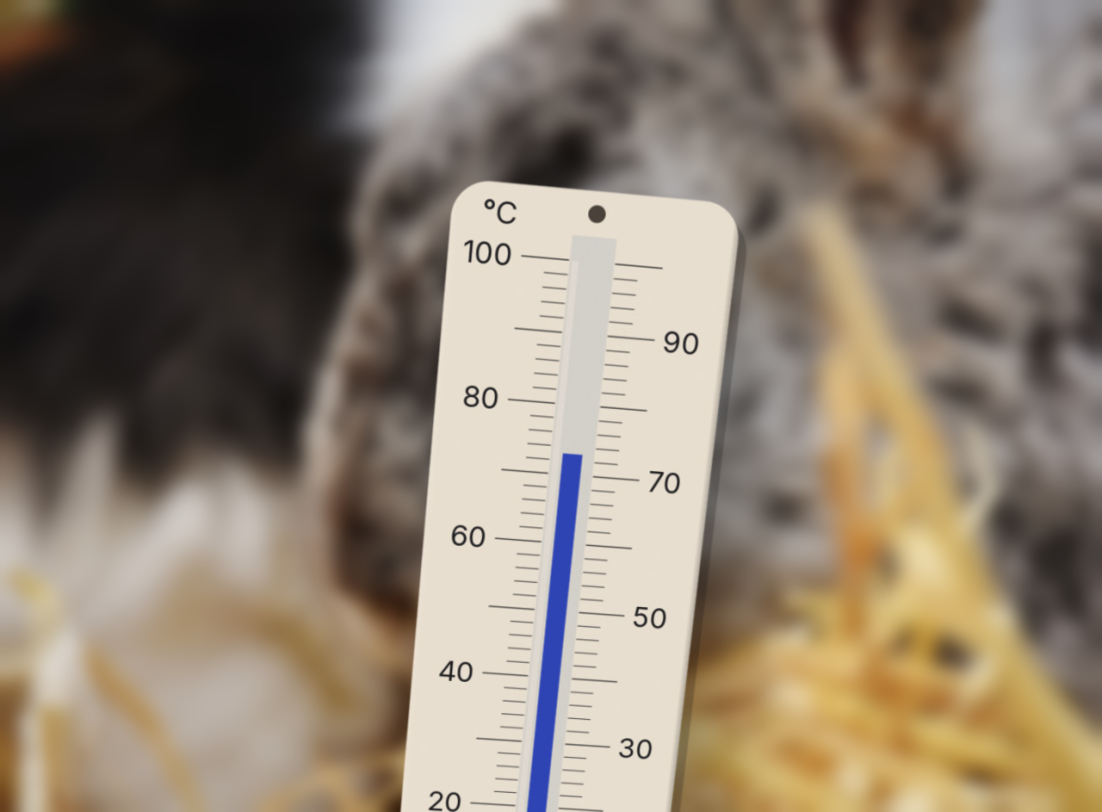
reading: 73
